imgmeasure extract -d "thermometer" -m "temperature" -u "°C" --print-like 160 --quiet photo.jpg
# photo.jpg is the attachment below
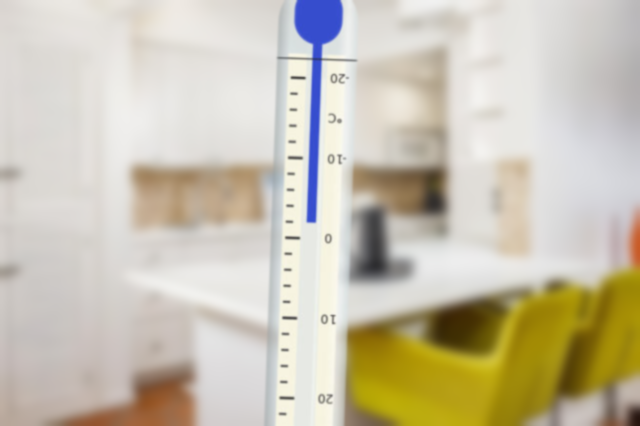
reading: -2
